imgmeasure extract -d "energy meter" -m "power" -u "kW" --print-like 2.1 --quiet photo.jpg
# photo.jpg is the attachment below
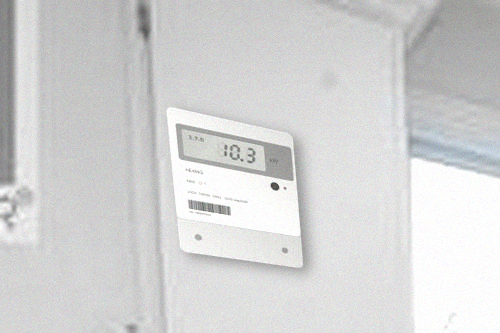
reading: 10.3
